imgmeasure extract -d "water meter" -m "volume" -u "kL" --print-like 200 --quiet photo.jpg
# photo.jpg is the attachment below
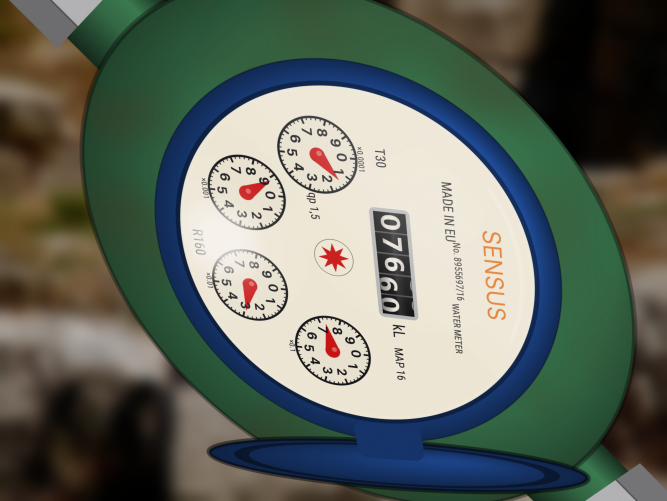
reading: 7659.7291
